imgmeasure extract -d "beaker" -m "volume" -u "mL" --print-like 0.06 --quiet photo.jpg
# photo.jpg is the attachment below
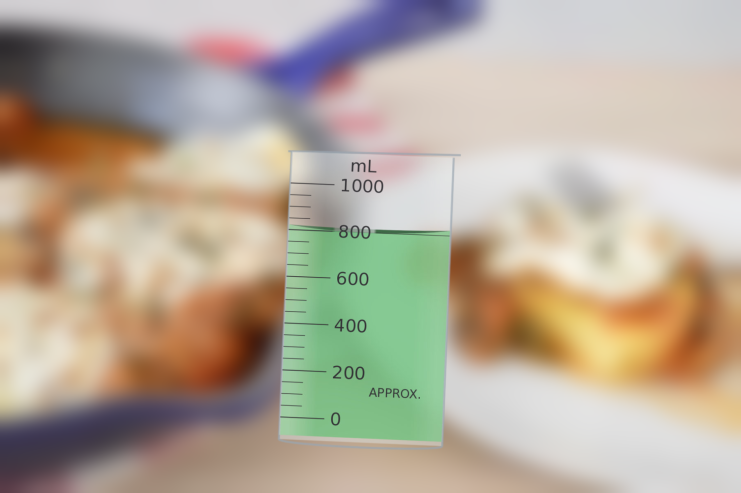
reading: 800
